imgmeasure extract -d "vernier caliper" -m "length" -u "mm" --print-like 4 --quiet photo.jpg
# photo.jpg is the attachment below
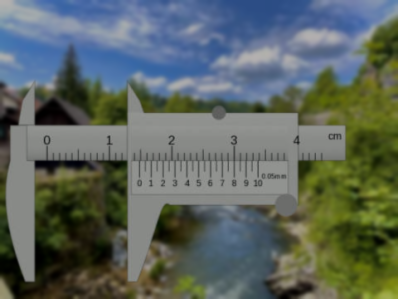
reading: 14.8
